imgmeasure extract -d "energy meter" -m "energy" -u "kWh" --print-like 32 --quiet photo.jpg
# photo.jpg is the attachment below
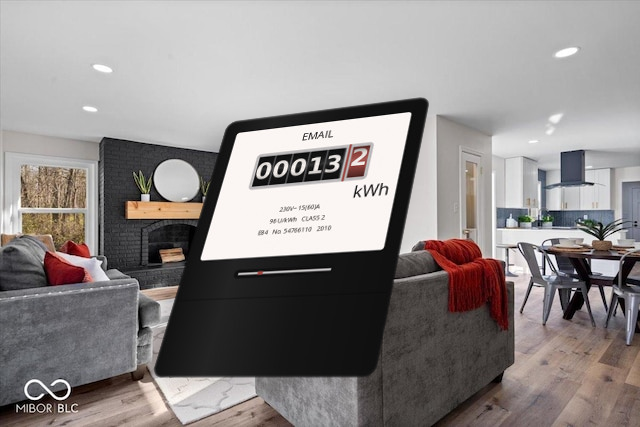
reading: 13.2
